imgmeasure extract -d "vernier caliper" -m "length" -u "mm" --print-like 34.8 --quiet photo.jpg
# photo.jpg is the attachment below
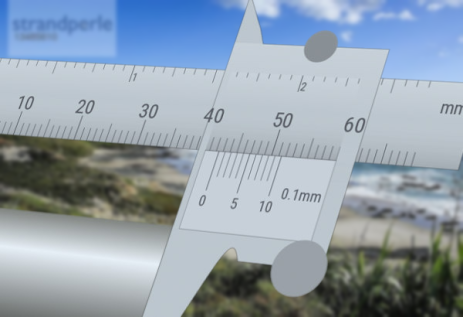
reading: 42.4
